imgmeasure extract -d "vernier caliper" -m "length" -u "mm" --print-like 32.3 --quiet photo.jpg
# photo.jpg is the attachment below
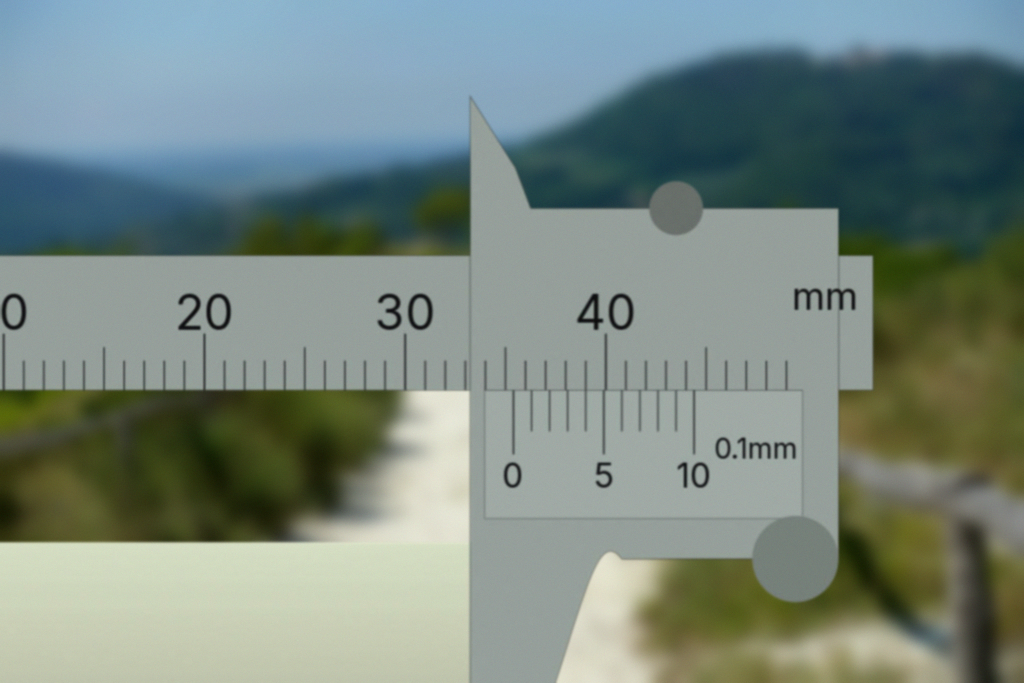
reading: 35.4
